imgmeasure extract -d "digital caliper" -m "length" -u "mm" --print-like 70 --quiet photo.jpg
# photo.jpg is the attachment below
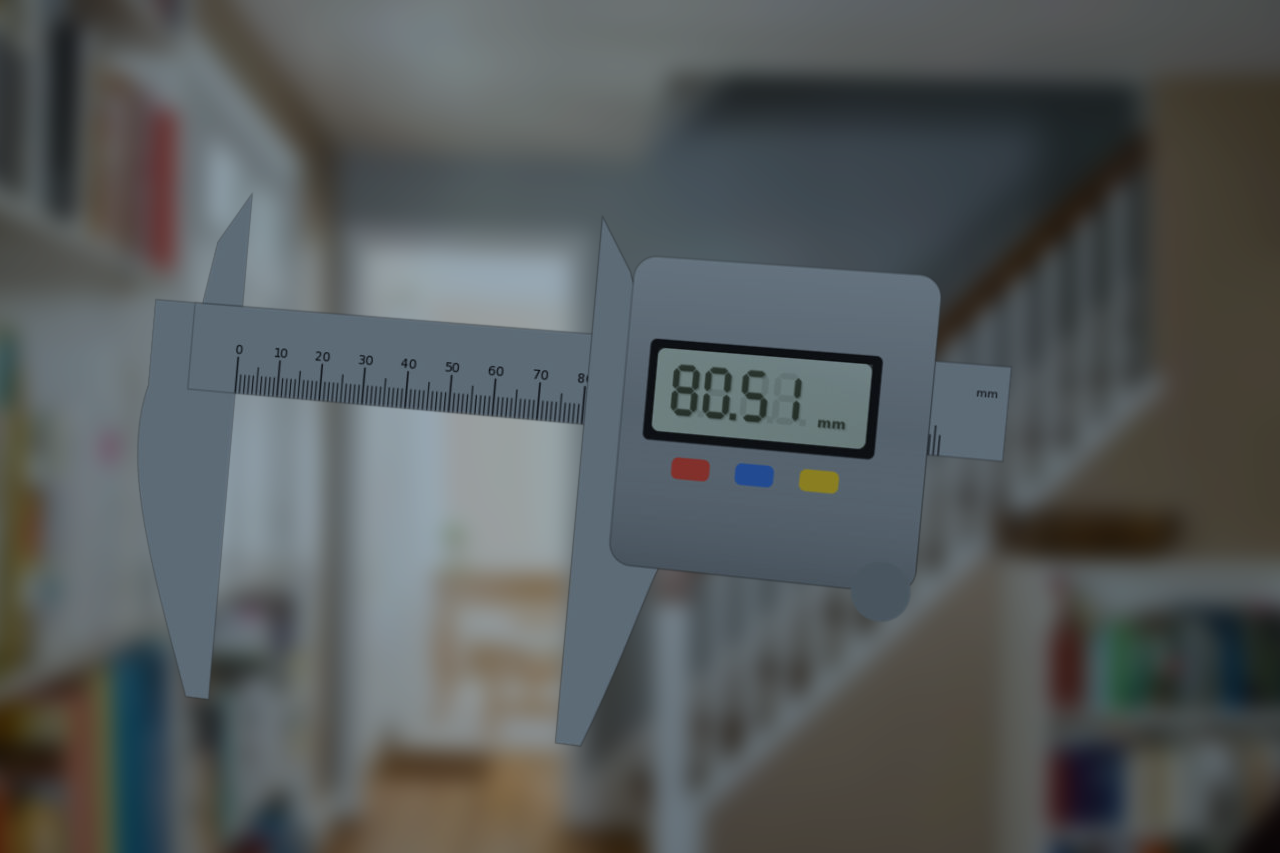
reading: 80.51
